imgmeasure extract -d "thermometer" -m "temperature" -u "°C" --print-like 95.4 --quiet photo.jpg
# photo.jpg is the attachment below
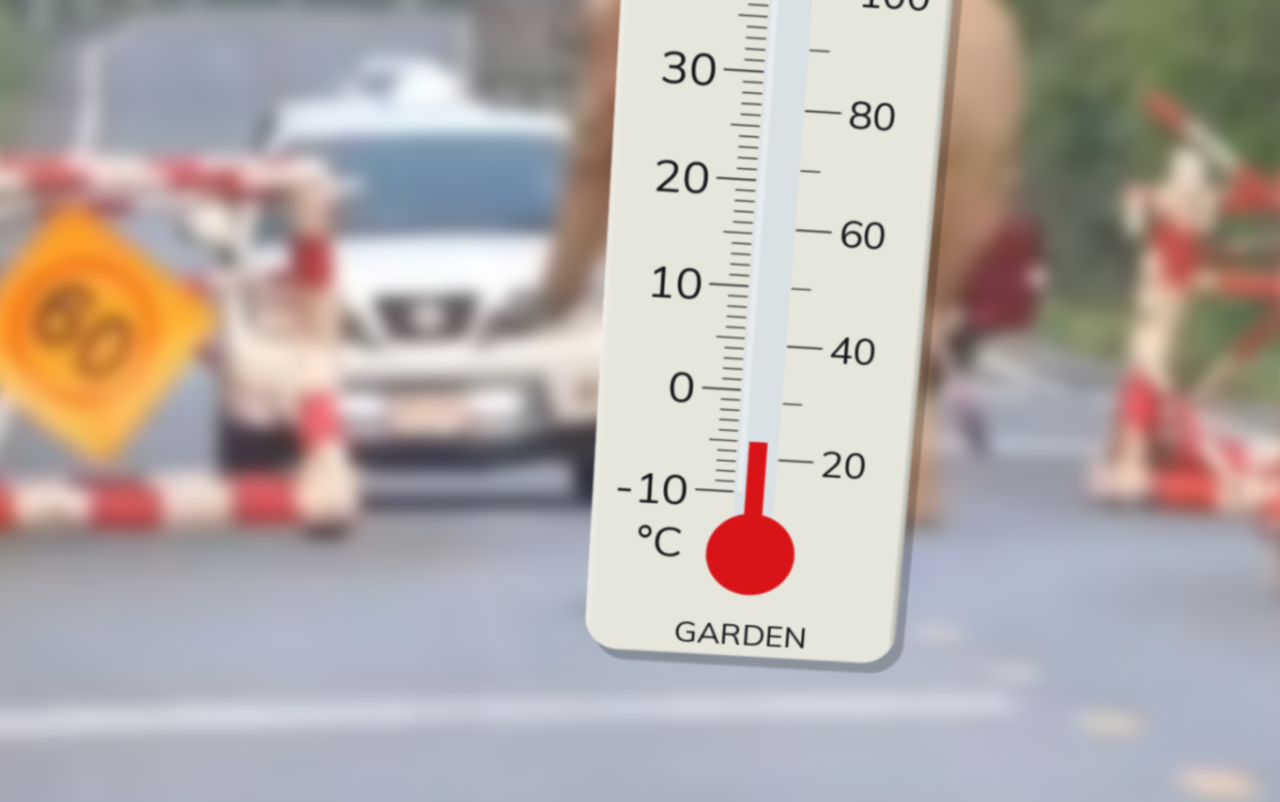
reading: -5
